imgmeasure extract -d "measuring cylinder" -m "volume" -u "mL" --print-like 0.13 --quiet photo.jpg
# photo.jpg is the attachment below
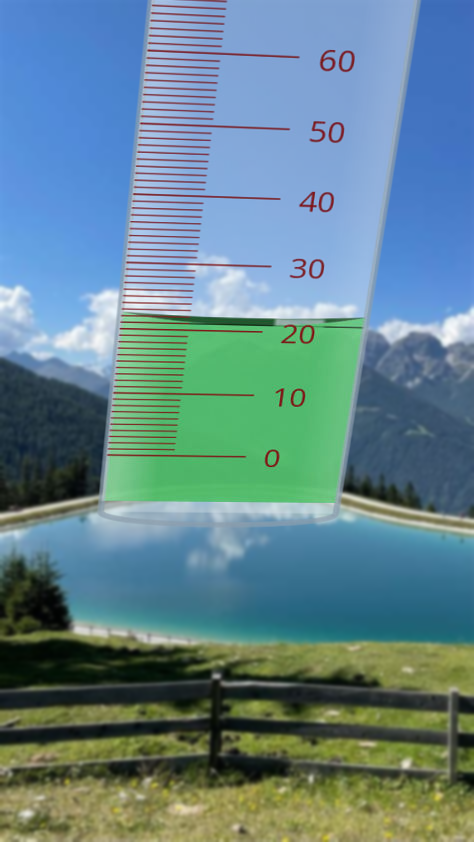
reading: 21
